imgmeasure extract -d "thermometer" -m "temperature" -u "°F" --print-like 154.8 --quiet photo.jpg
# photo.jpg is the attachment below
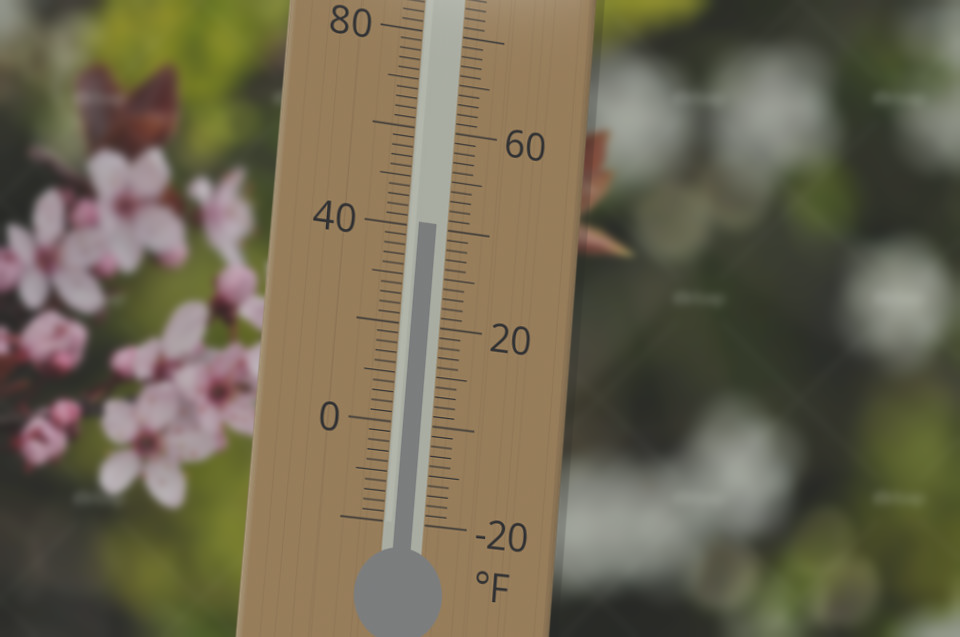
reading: 41
